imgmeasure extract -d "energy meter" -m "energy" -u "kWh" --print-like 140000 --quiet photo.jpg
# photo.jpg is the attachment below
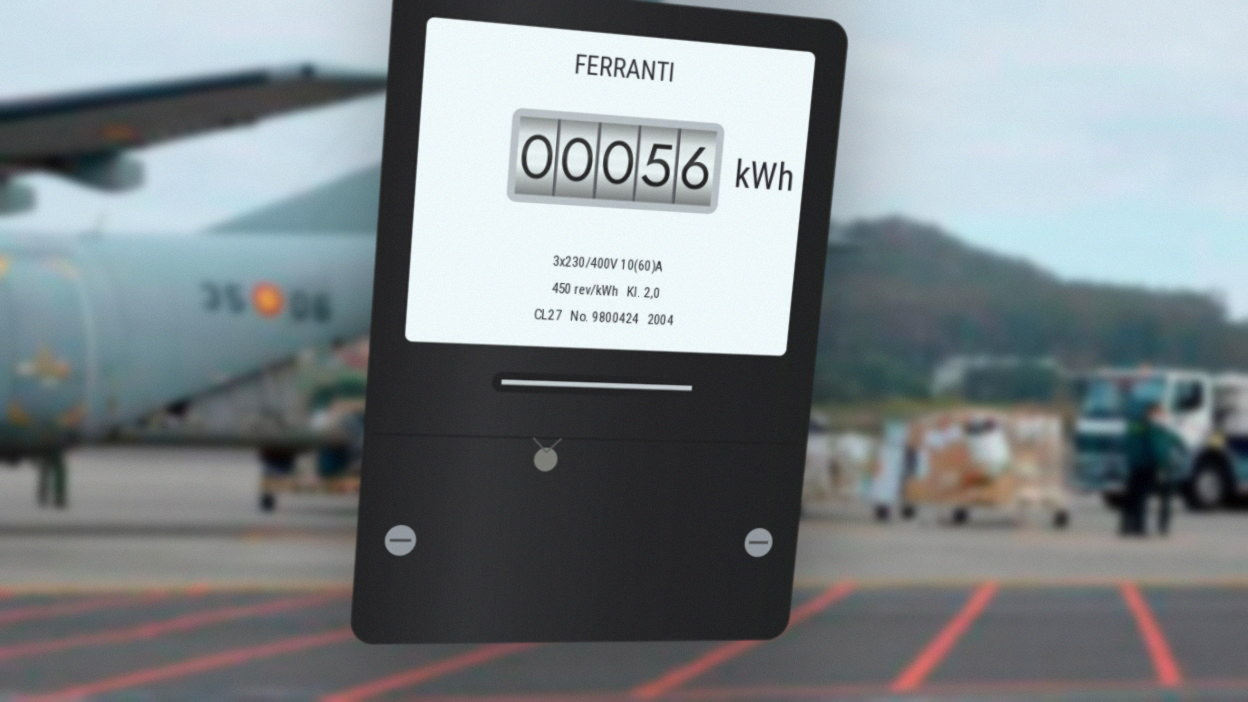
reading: 56
